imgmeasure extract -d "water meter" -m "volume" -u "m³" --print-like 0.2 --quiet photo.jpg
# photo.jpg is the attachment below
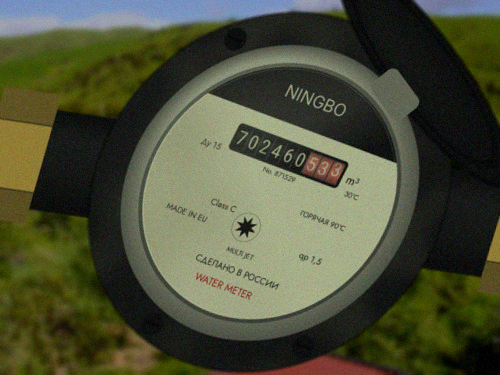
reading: 702460.533
